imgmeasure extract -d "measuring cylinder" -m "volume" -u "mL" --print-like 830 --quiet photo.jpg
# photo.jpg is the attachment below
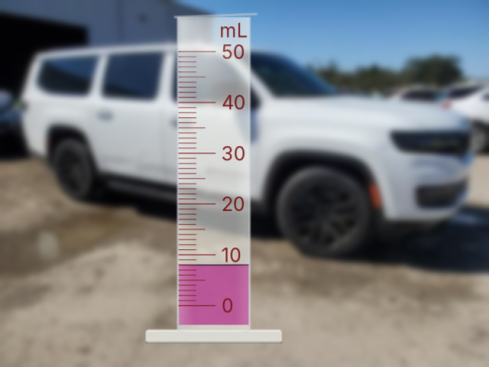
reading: 8
